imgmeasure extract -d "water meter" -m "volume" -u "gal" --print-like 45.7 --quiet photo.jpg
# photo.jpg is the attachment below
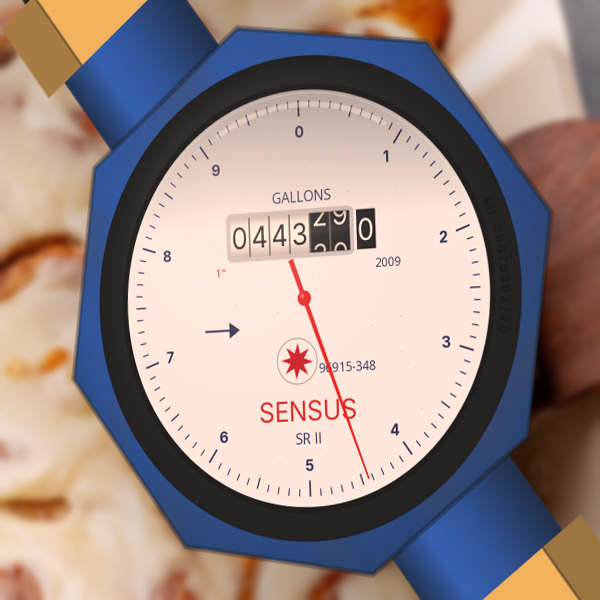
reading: 443294.4
